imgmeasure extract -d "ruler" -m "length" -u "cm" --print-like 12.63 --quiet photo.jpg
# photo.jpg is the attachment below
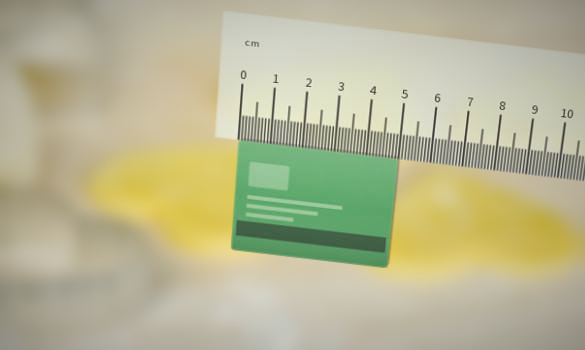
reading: 5
